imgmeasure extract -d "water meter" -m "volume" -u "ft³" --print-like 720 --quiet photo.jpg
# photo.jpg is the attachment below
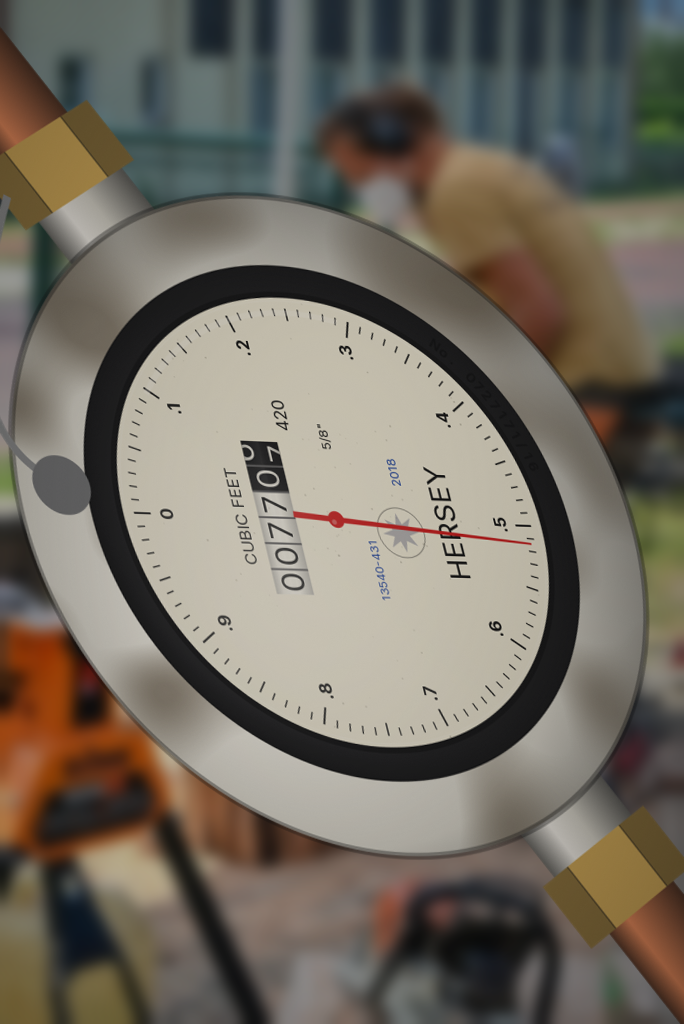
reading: 7706.51
